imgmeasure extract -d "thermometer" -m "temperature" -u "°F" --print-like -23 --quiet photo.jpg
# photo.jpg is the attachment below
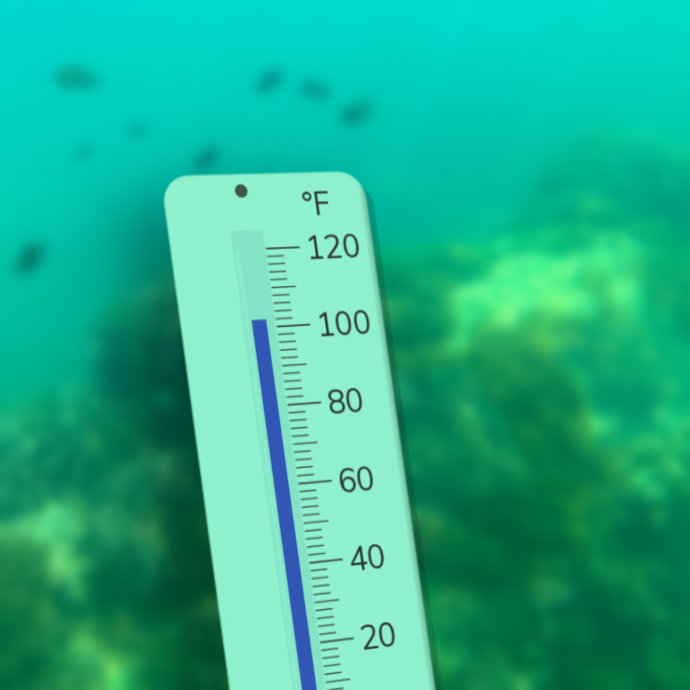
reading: 102
